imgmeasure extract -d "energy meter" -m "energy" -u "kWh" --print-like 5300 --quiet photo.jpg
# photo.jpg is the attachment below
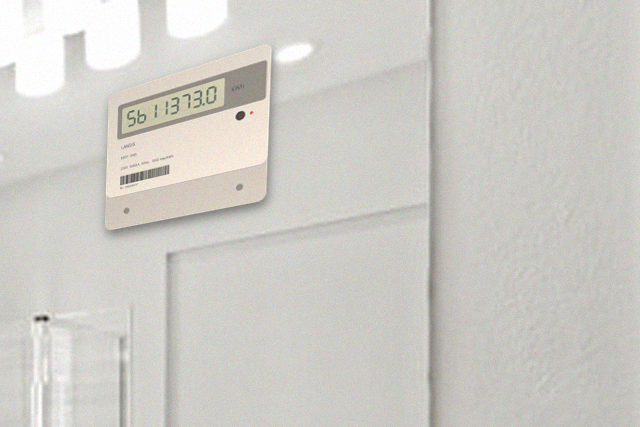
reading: 5611373.0
